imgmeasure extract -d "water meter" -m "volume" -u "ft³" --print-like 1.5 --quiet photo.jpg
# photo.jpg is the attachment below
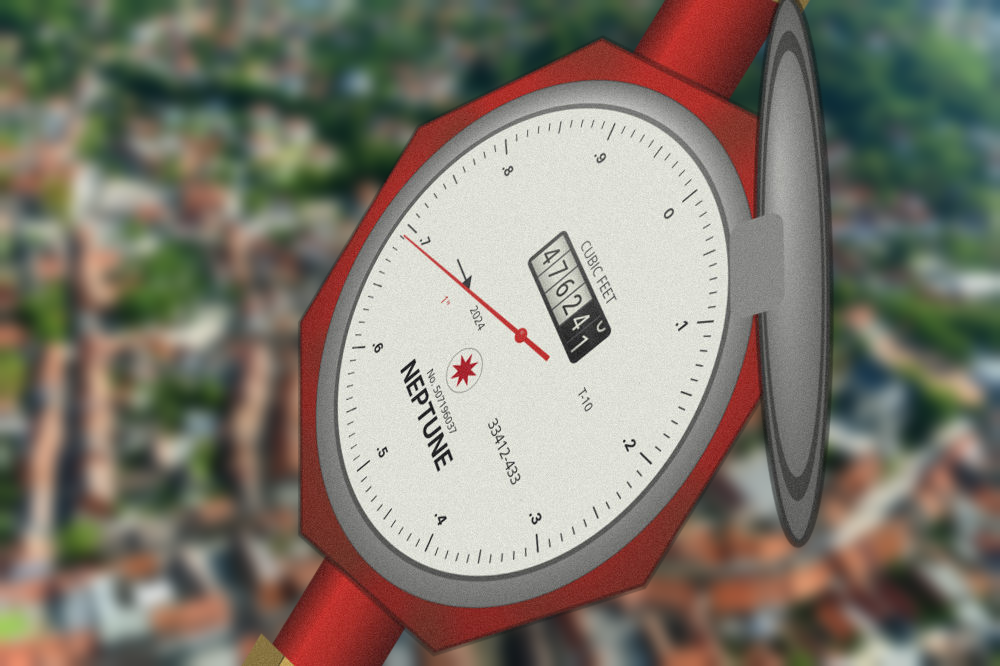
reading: 476240.69
